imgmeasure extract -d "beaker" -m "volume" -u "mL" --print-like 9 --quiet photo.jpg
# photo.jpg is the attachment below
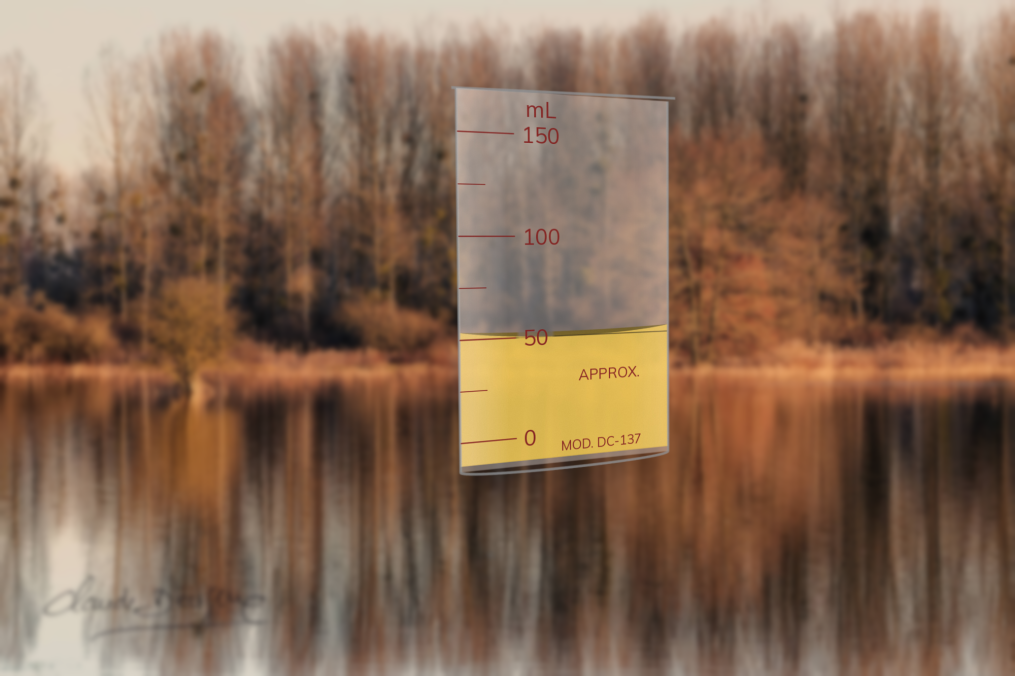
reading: 50
